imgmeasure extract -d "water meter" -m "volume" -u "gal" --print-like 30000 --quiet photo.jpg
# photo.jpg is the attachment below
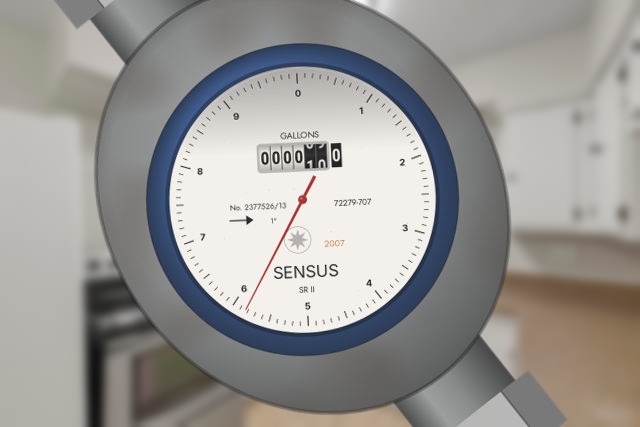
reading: 95.8
